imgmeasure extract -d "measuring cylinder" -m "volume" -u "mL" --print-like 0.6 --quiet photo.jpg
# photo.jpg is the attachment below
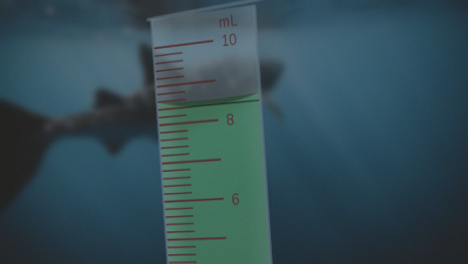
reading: 8.4
